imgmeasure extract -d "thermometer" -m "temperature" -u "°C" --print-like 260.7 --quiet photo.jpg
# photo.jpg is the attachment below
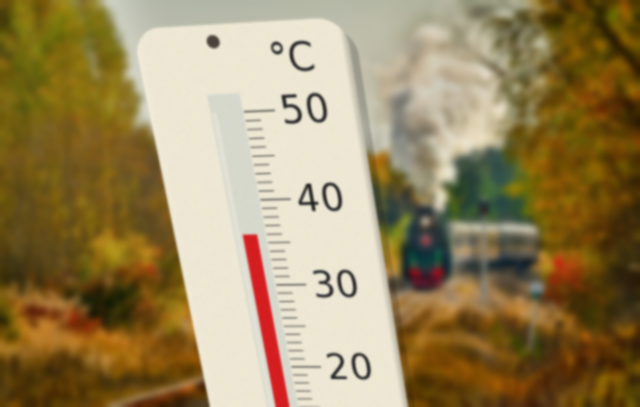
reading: 36
